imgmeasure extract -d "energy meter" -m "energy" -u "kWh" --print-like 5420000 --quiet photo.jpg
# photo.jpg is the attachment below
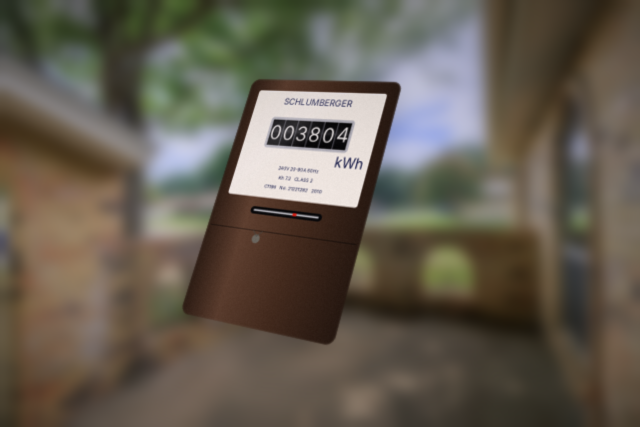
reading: 3804
